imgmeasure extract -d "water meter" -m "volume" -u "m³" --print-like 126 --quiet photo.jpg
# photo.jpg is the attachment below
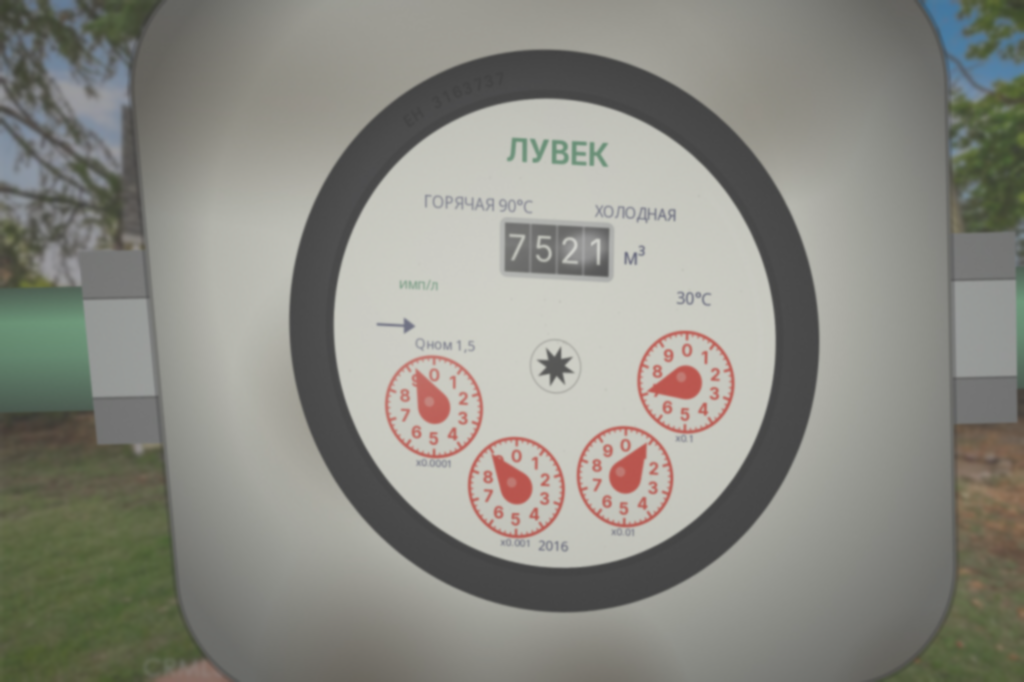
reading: 7521.7089
